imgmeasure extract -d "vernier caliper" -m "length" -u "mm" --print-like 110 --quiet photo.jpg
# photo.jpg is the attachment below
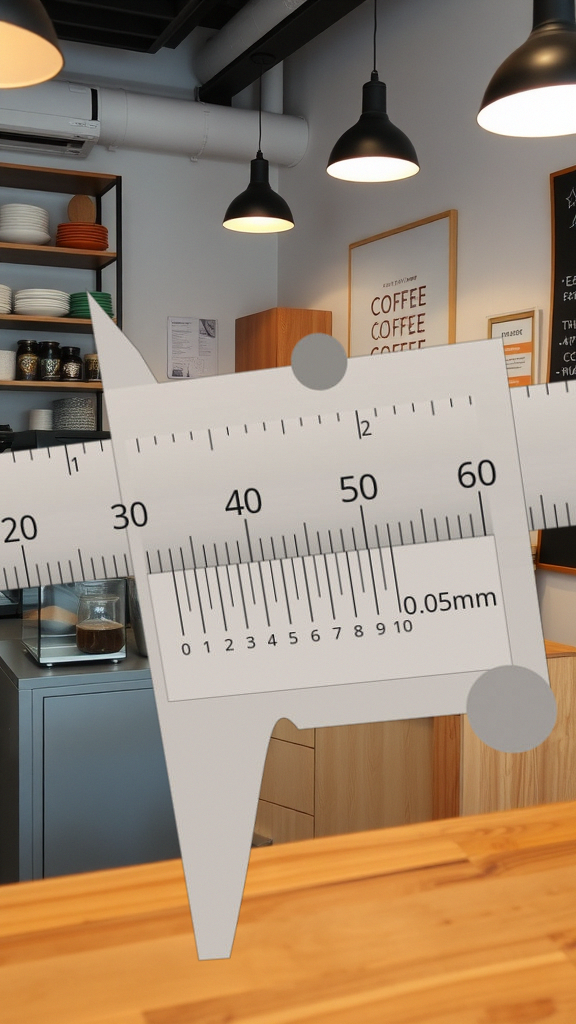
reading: 33.0
